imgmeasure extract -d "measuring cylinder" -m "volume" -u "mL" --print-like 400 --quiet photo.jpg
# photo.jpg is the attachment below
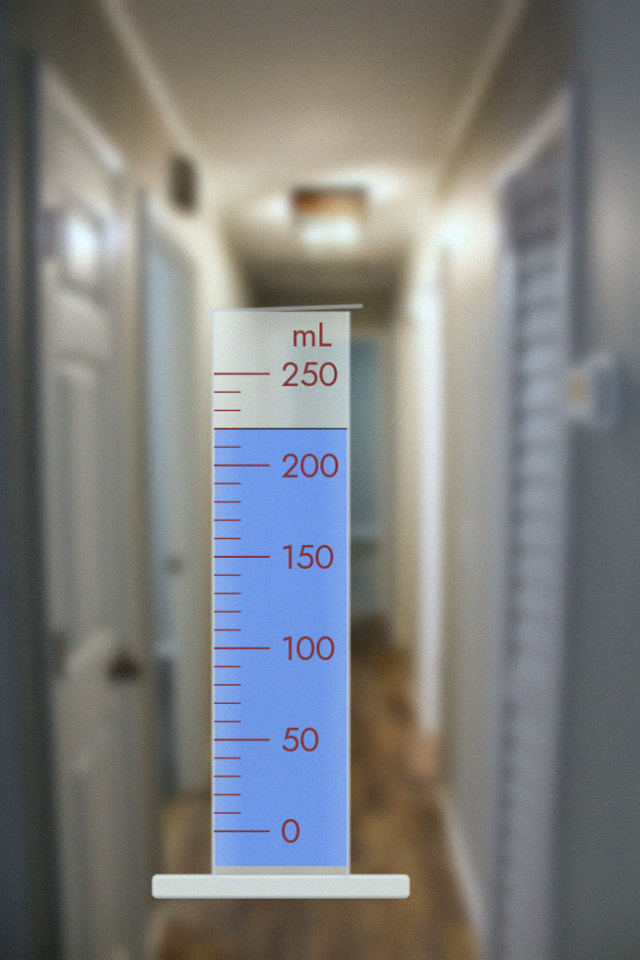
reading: 220
